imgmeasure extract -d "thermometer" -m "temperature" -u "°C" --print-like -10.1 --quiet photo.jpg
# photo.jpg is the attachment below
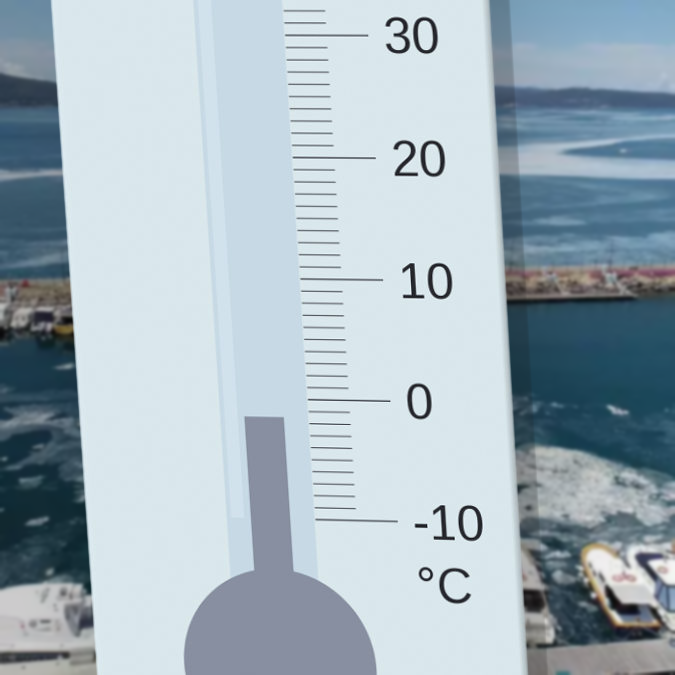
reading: -1.5
